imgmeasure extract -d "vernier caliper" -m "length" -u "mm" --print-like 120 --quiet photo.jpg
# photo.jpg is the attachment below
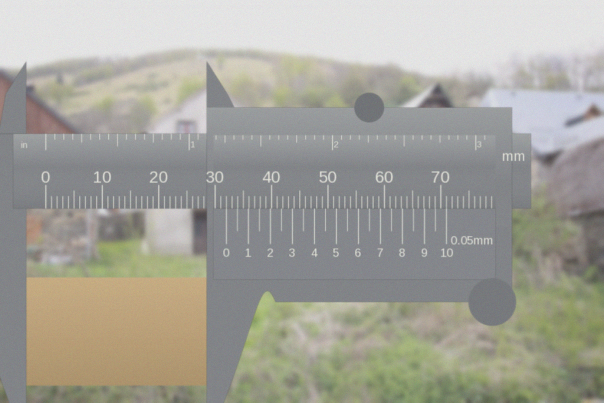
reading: 32.0
